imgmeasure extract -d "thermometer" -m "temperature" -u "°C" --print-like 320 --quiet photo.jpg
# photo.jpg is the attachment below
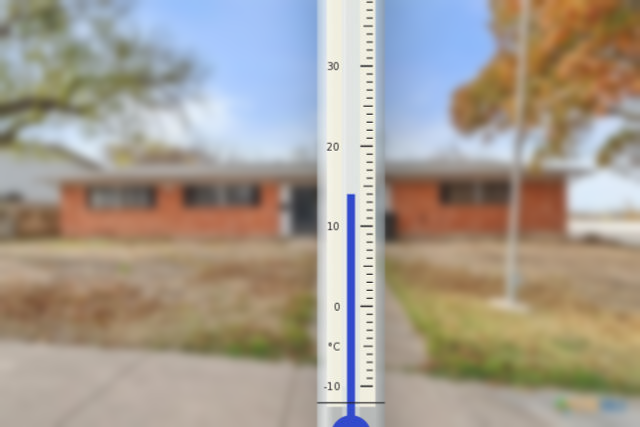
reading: 14
